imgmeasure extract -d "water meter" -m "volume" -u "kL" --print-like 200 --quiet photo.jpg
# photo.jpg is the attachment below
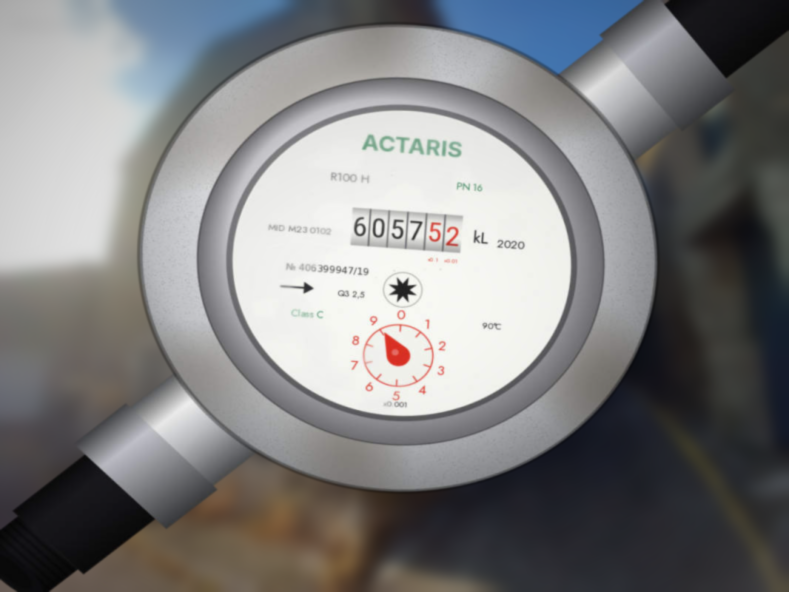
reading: 6057.519
